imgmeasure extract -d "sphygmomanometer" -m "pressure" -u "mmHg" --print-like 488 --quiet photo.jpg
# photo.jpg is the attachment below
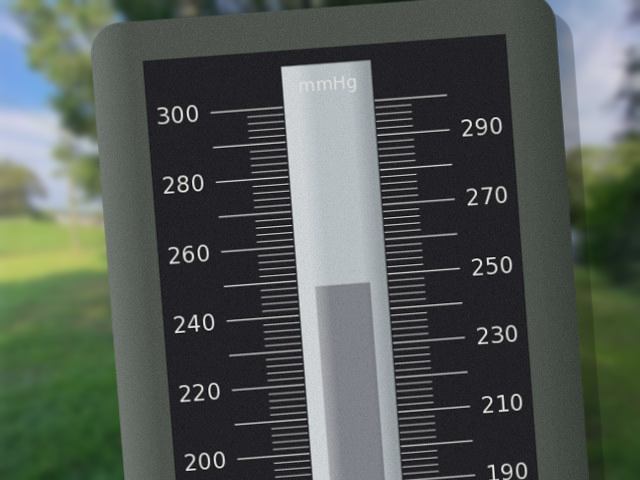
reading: 248
